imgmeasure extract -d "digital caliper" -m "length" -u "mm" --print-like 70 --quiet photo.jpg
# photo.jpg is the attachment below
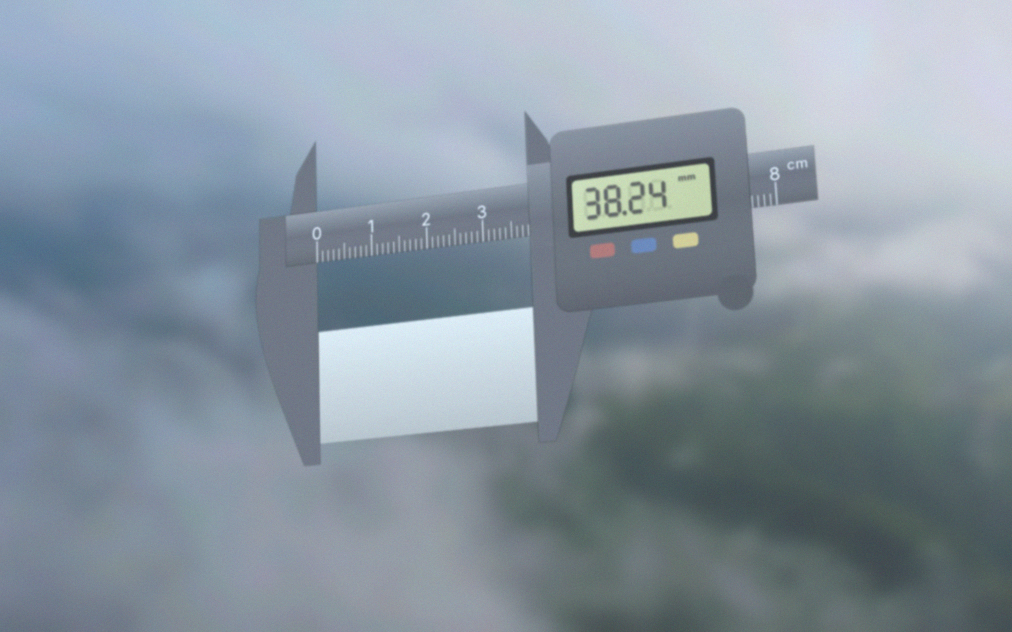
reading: 38.24
